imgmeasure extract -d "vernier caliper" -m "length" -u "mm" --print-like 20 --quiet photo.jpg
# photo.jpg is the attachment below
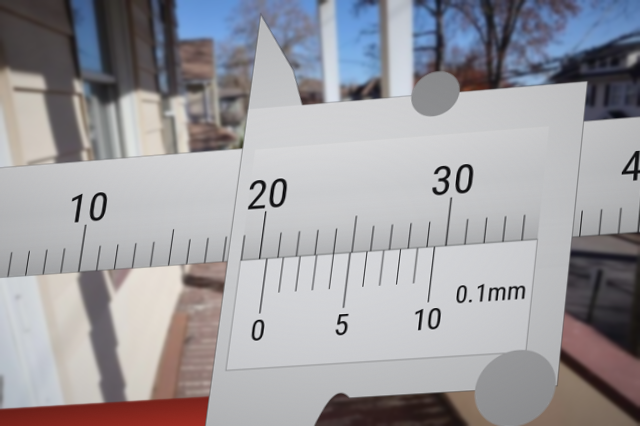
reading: 20.4
